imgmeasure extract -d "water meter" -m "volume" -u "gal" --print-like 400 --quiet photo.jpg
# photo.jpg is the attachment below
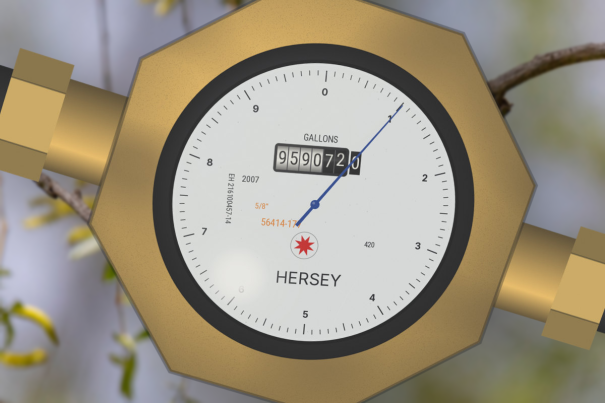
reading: 9590721.0
